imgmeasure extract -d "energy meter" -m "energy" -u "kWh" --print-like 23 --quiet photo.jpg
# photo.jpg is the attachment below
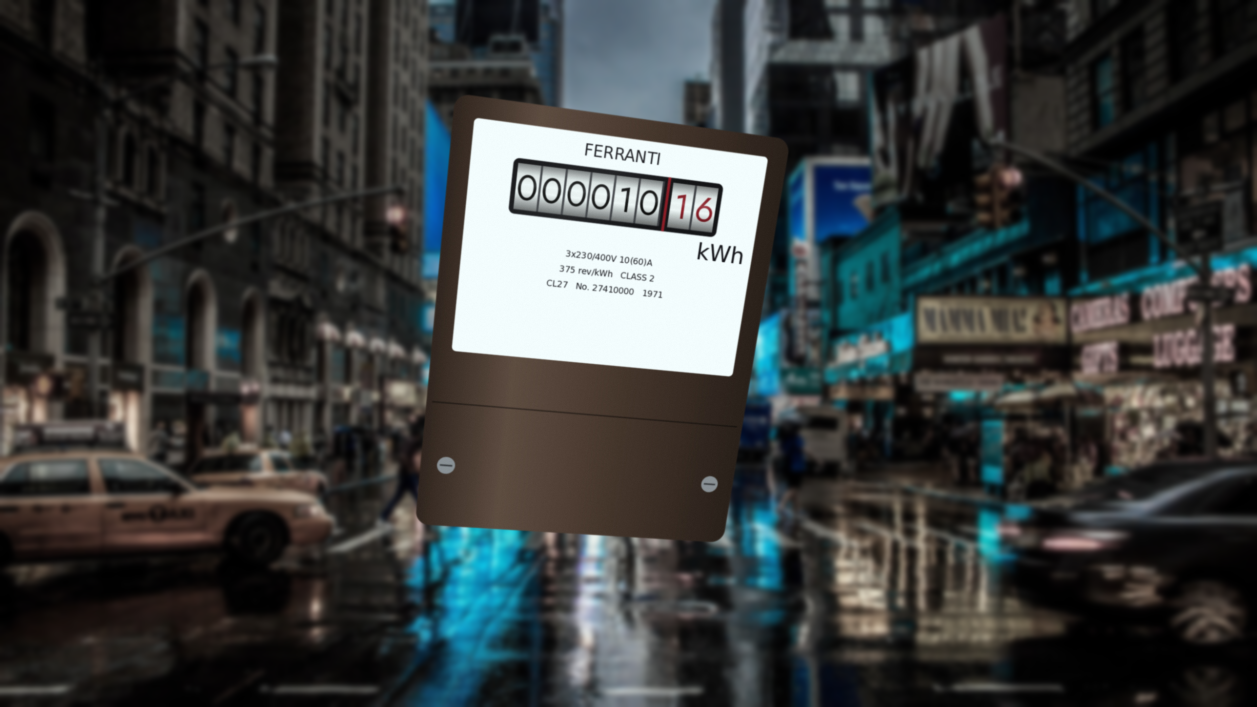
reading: 10.16
